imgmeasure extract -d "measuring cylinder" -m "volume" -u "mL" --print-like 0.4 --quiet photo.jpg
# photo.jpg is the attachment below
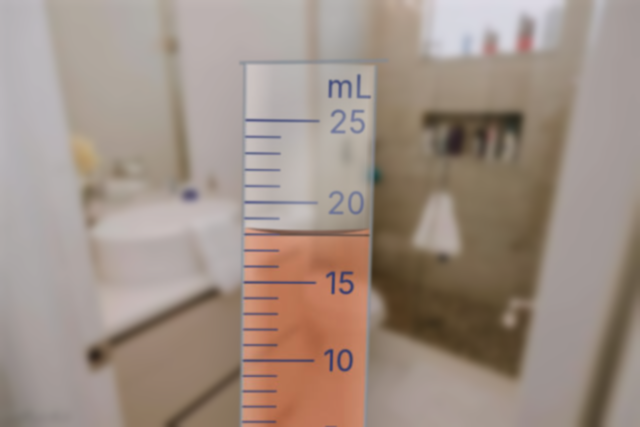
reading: 18
